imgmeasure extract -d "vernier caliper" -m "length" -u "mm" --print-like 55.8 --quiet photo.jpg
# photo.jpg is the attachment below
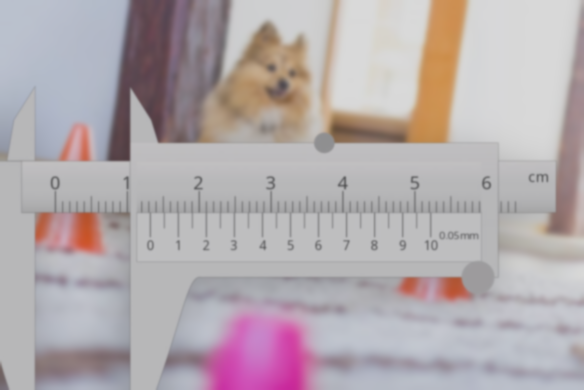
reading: 13.2
